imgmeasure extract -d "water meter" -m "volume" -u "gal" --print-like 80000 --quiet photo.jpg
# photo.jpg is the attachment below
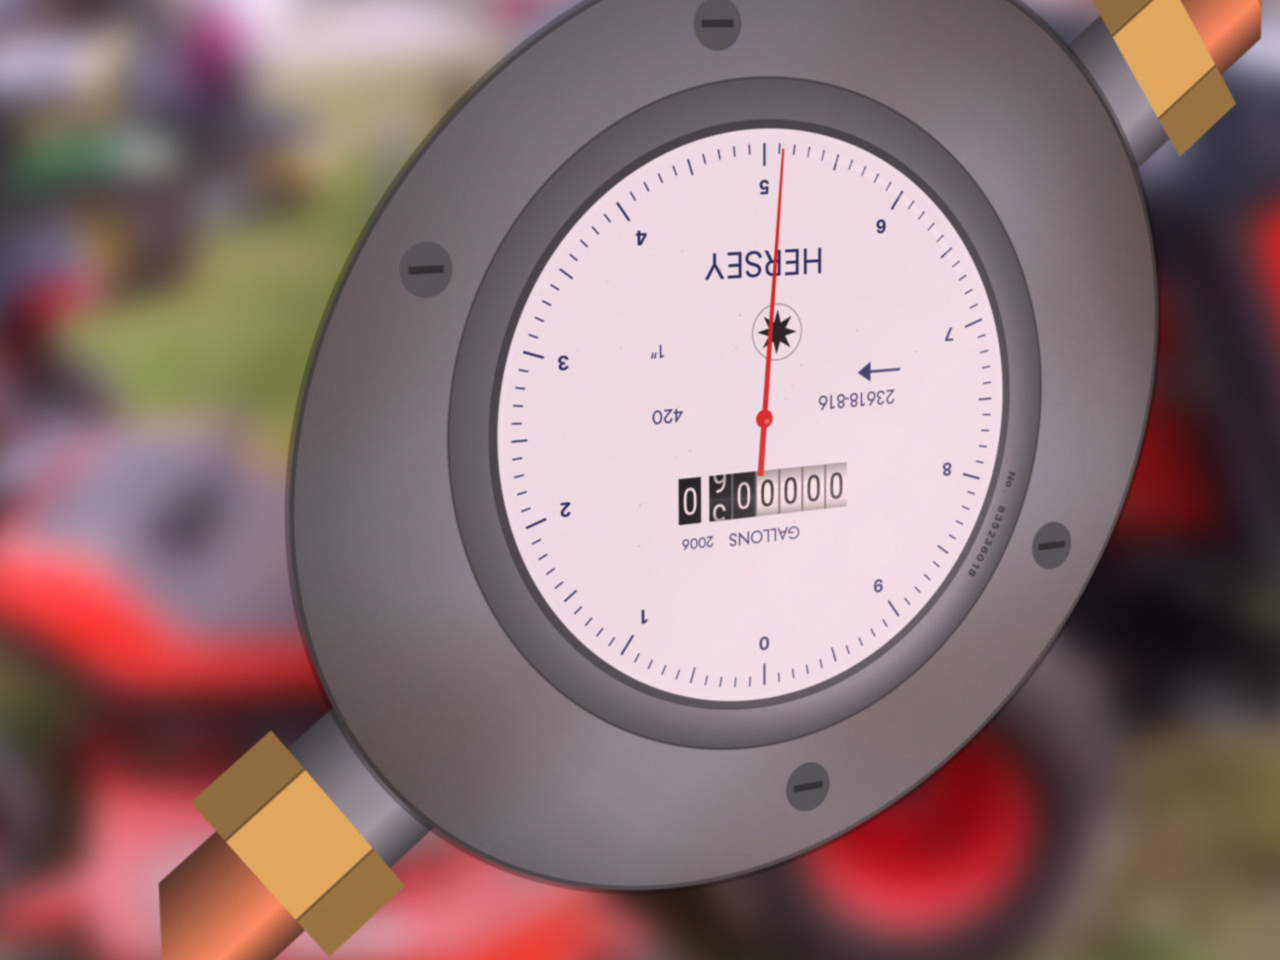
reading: 55.1
